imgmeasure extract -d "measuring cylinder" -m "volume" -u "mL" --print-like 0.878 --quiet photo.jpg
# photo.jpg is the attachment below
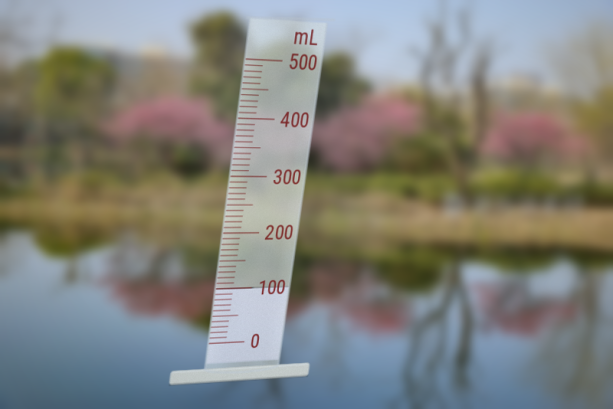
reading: 100
